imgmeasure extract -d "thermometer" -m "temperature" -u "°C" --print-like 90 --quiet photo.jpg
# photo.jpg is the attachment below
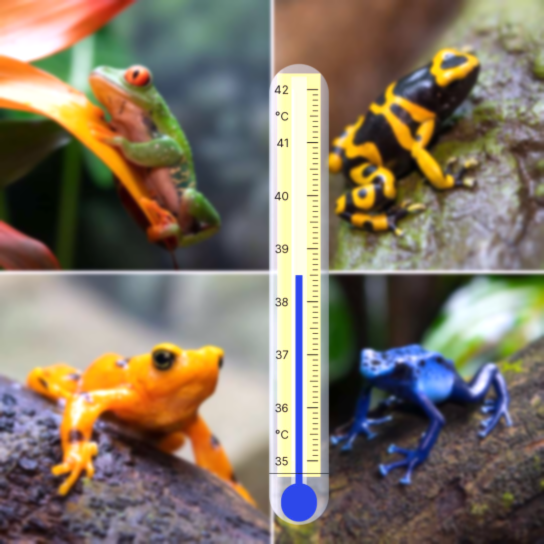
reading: 38.5
